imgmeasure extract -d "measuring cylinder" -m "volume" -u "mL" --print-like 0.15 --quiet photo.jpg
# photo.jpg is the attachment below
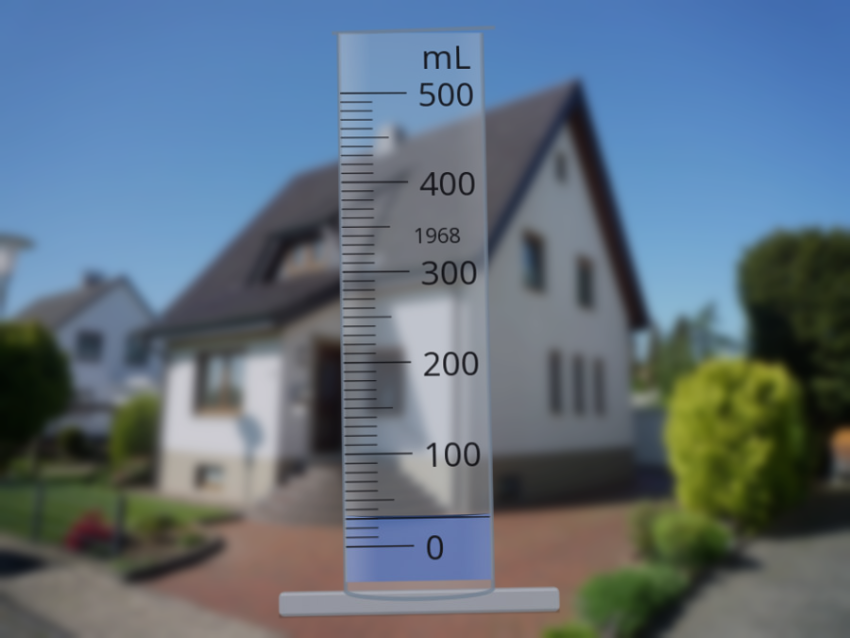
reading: 30
